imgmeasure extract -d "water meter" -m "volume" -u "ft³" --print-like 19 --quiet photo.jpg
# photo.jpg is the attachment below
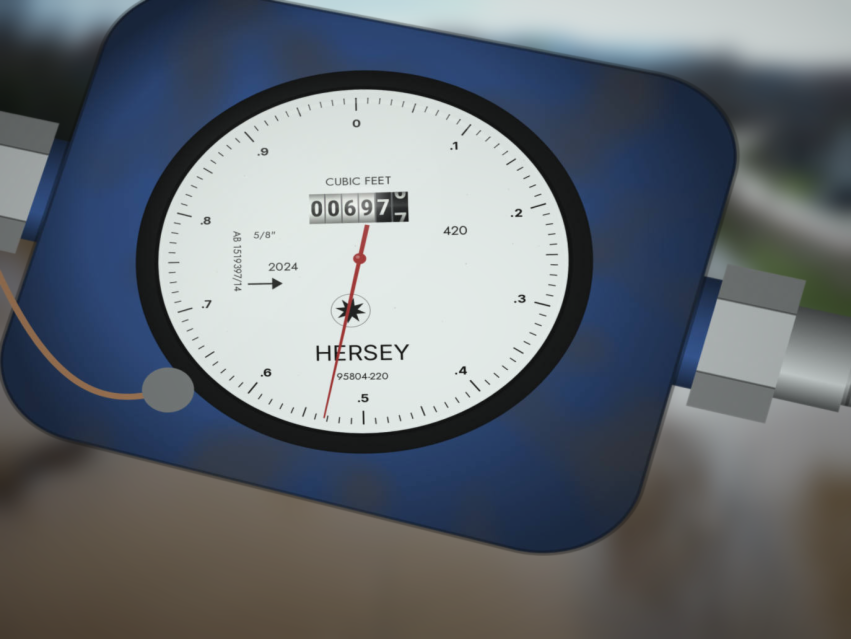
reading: 6976.53
